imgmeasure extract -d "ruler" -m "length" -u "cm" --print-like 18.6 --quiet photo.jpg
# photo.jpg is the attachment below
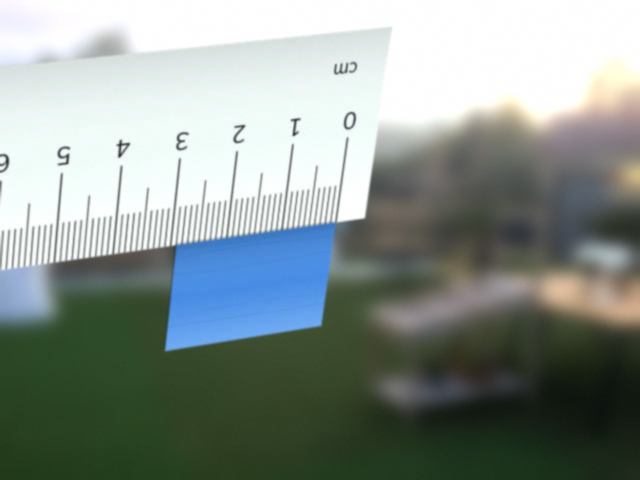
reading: 2.9
